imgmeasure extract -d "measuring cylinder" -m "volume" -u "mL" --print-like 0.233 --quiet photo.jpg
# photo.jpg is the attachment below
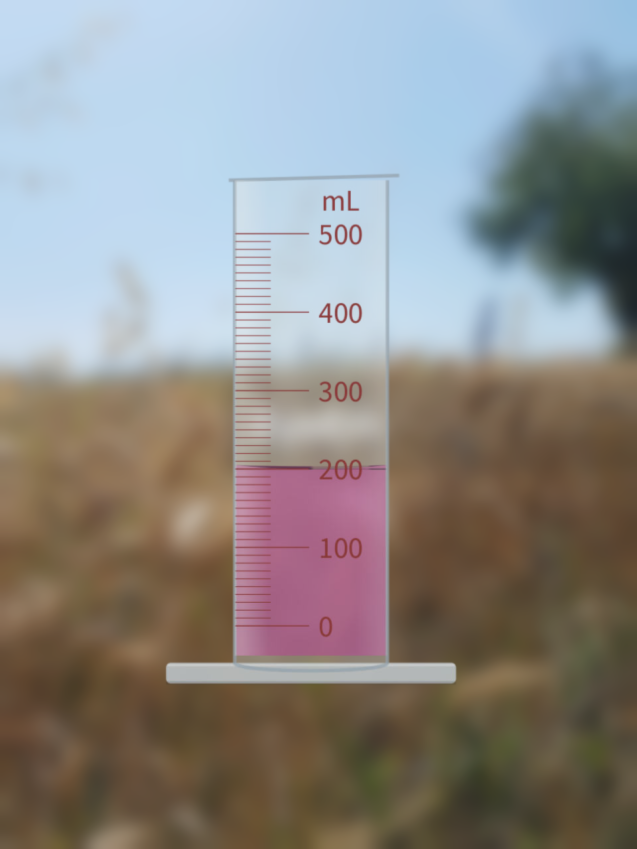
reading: 200
